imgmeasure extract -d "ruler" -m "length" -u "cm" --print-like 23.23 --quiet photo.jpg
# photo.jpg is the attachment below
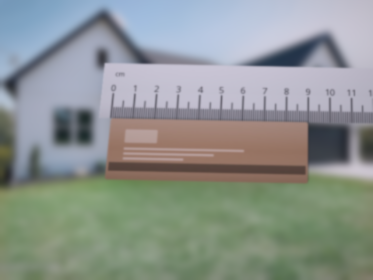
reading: 9
